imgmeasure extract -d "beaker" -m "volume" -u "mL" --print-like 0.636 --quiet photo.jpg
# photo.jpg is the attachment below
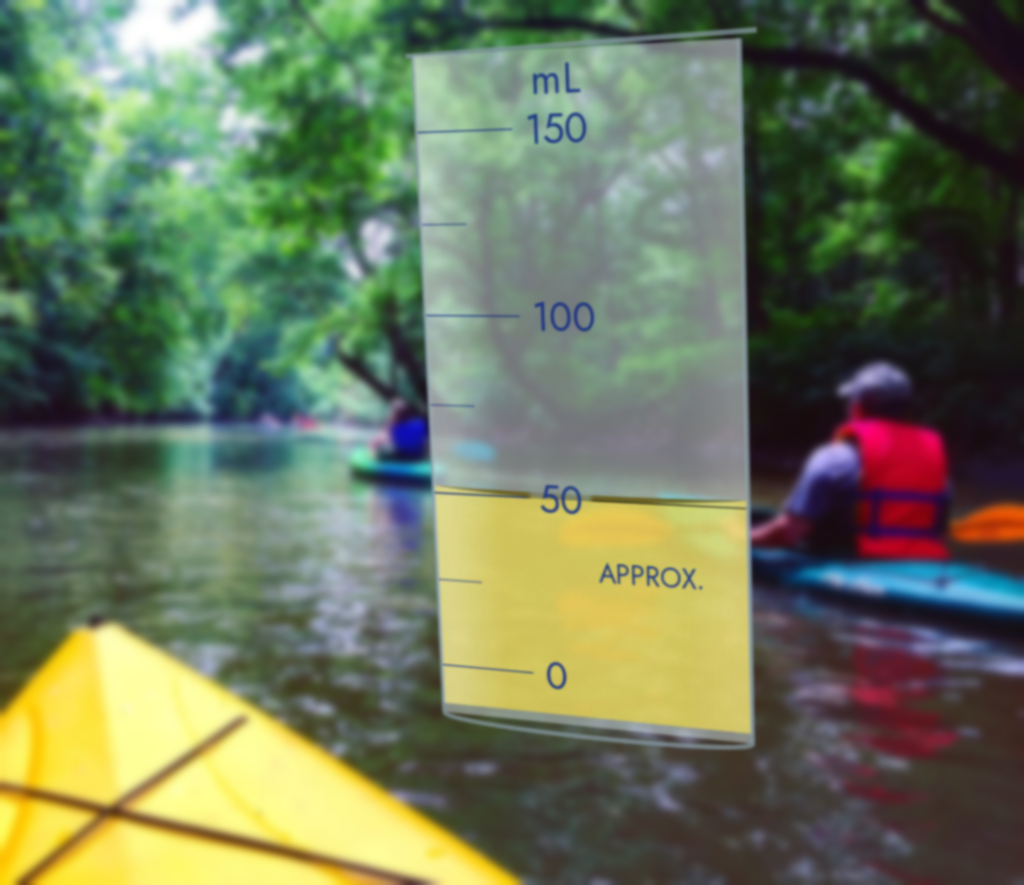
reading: 50
